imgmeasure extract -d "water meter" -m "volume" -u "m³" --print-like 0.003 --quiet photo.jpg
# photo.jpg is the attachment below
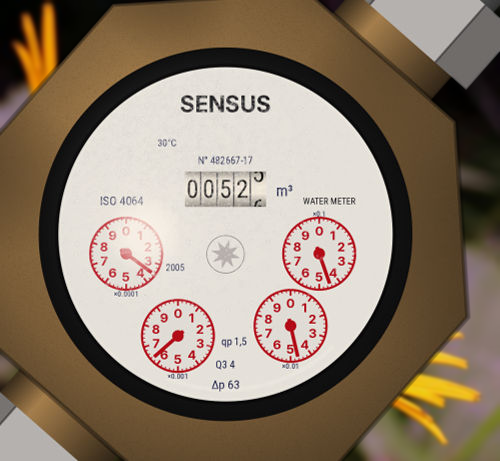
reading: 525.4463
